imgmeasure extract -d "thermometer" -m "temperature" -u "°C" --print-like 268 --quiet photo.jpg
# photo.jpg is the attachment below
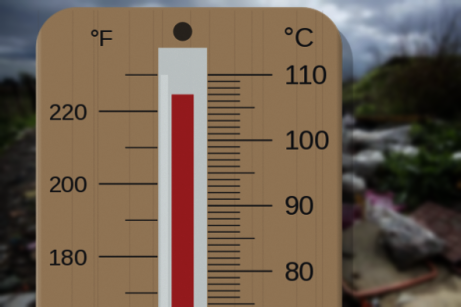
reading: 107
